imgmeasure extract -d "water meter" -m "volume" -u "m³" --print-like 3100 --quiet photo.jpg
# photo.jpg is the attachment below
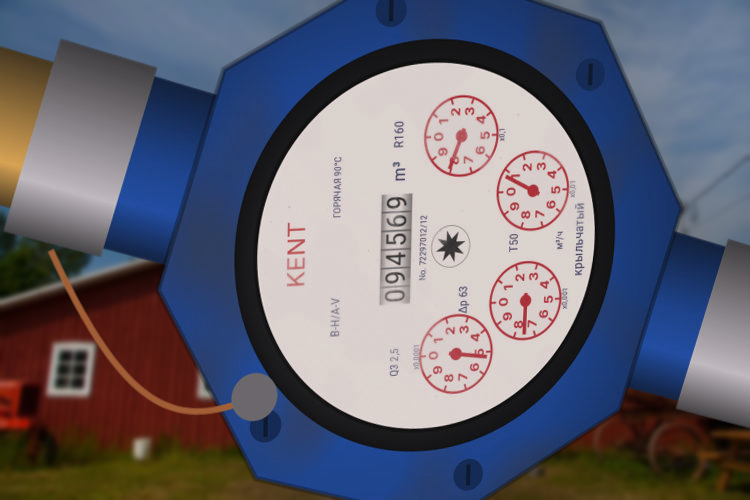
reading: 94569.8075
